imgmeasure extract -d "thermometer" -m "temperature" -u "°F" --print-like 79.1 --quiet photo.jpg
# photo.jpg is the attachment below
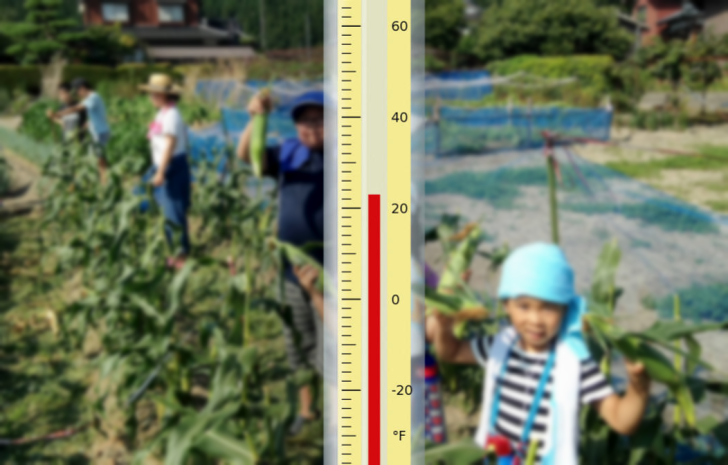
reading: 23
